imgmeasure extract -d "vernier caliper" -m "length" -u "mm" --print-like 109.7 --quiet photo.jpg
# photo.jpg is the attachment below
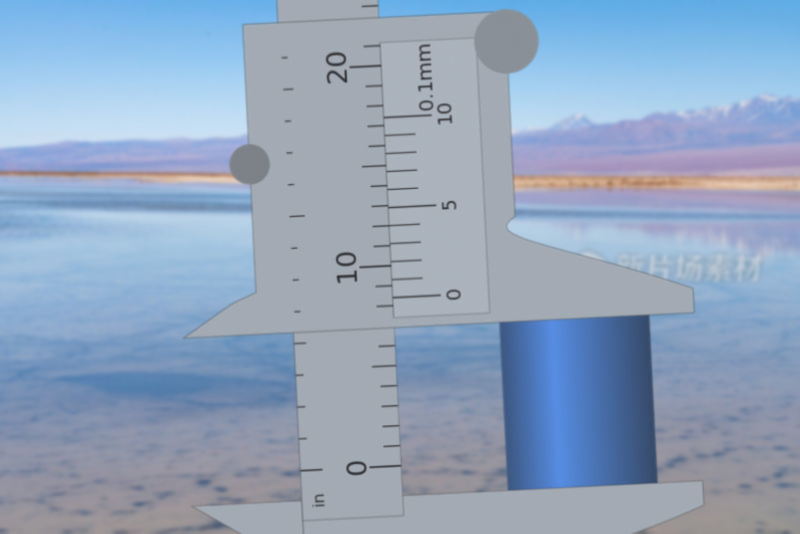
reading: 8.4
